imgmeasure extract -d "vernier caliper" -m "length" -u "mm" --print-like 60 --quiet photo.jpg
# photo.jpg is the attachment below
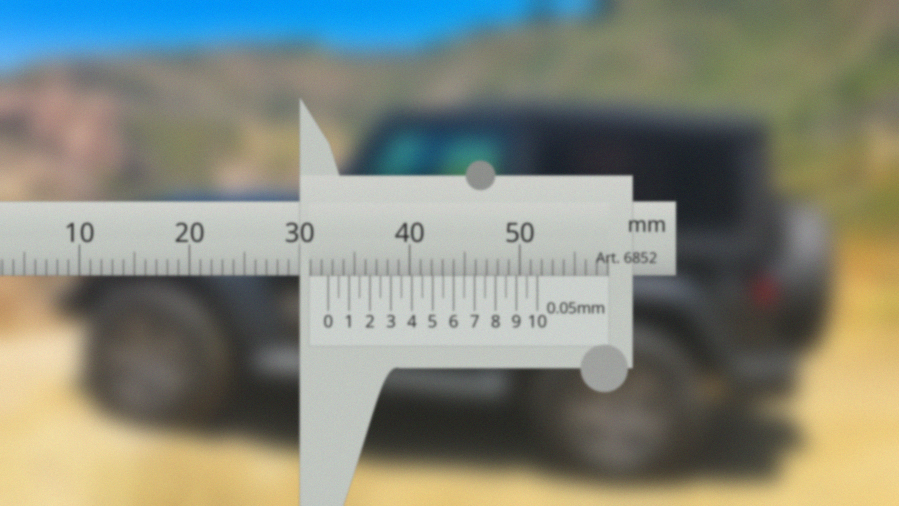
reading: 32.6
